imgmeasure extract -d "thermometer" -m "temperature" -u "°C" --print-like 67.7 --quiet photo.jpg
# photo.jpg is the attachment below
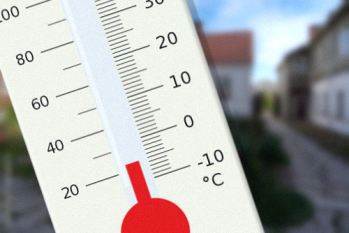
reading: -5
